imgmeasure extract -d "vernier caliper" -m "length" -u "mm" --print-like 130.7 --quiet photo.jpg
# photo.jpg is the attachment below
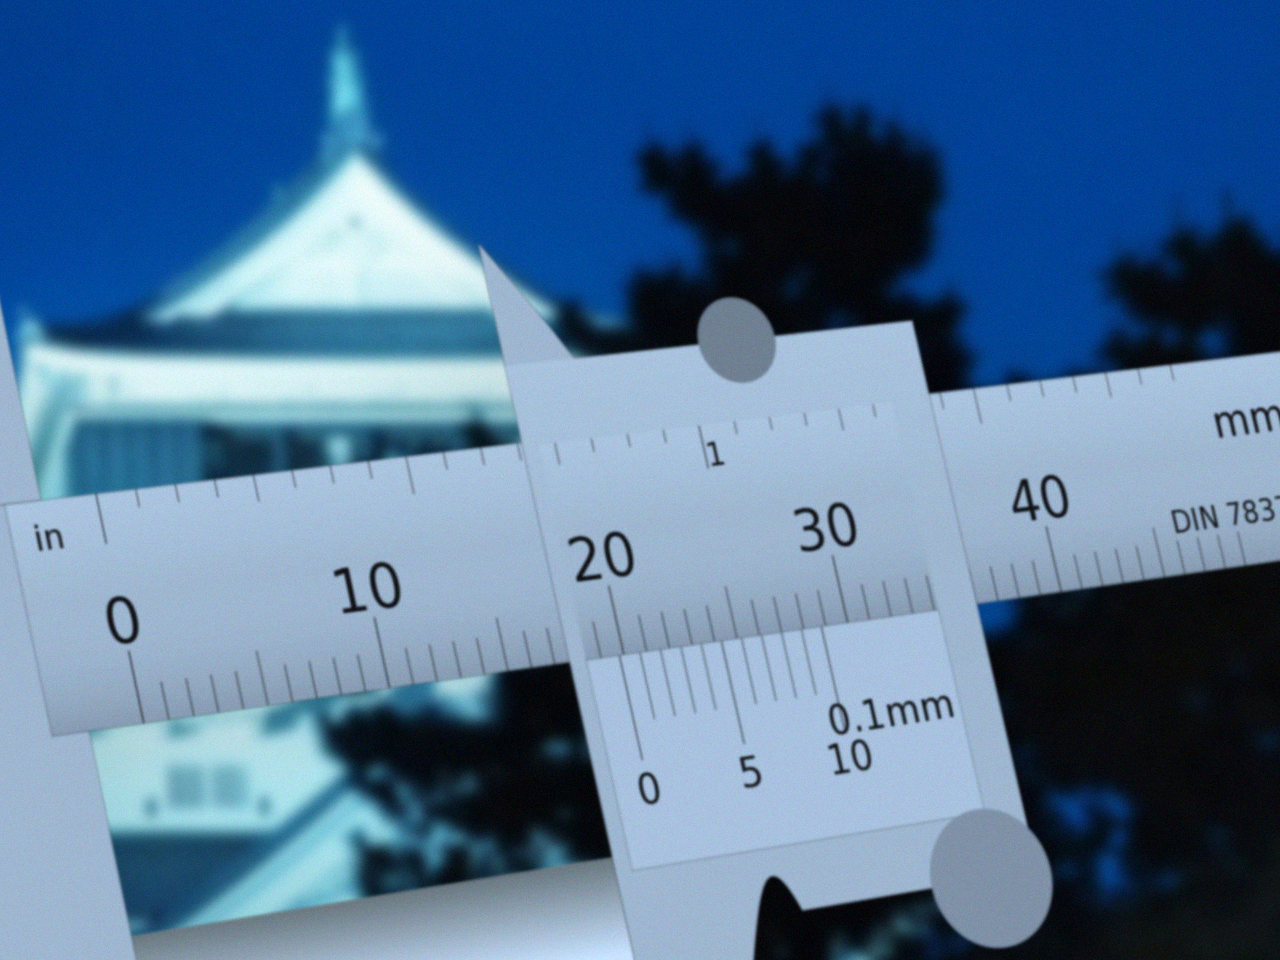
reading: 19.8
